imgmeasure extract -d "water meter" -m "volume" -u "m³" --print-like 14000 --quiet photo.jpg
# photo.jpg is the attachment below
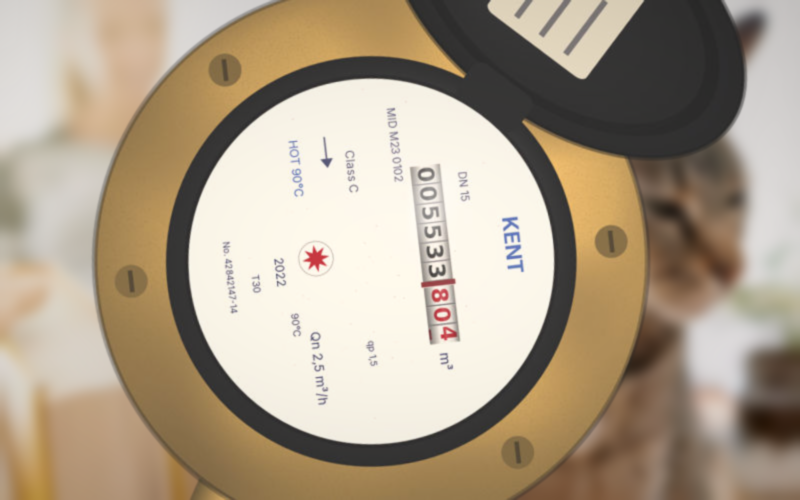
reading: 5533.804
